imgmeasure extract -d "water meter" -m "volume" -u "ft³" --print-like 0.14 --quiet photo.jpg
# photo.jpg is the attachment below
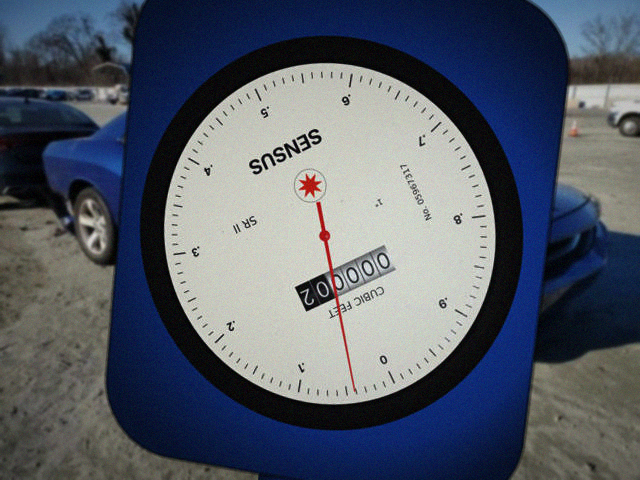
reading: 2.04
